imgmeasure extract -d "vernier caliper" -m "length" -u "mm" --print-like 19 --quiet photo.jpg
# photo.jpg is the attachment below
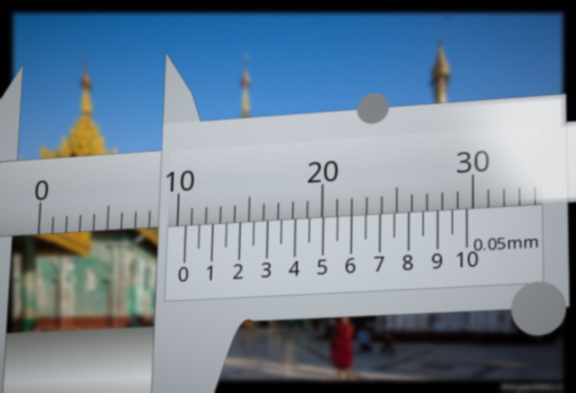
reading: 10.6
